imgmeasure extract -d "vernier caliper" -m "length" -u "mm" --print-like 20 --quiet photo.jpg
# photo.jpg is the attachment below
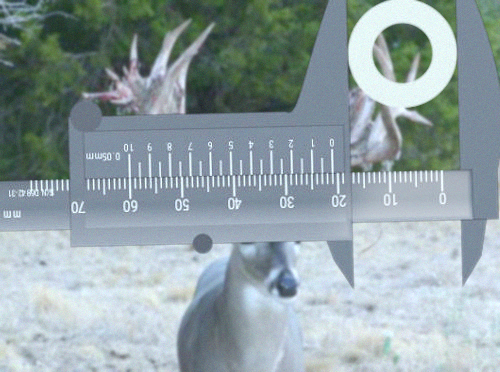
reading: 21.0
